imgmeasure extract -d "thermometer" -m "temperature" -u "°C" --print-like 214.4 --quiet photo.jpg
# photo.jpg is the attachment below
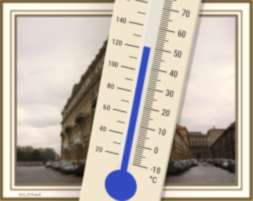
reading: 50
